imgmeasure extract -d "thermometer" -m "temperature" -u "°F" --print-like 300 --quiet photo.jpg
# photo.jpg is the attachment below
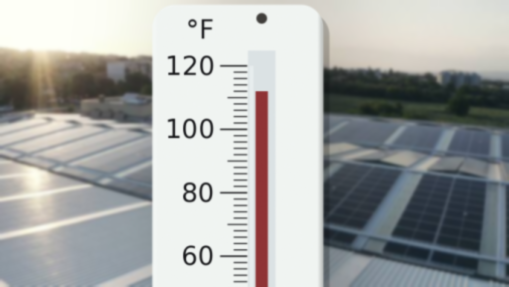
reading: 112
